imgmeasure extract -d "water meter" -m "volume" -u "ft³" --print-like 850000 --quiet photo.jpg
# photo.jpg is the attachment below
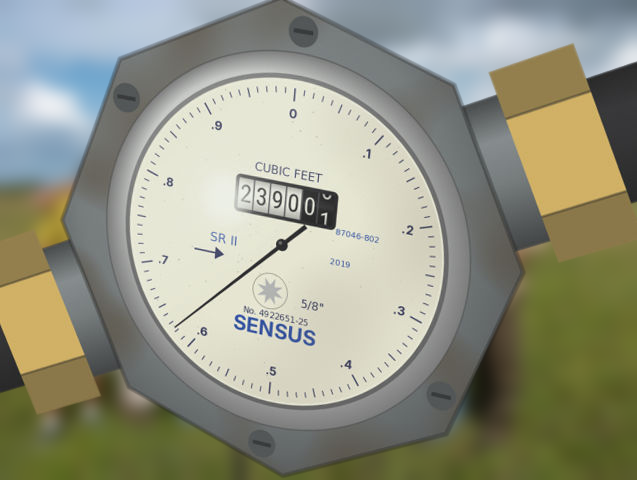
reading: 239000.62
